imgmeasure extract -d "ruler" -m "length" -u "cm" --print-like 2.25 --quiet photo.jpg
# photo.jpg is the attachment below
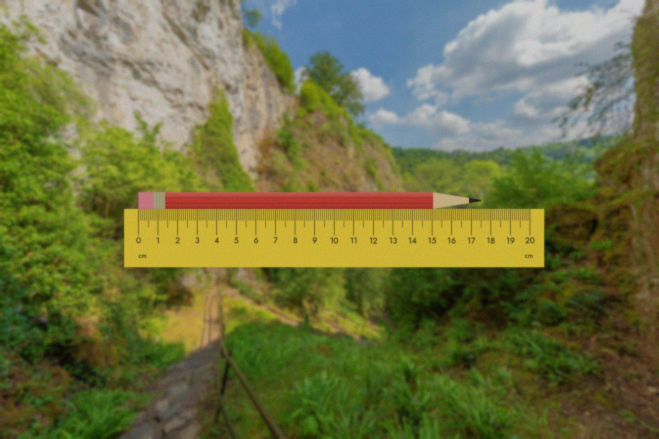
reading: 17.5
